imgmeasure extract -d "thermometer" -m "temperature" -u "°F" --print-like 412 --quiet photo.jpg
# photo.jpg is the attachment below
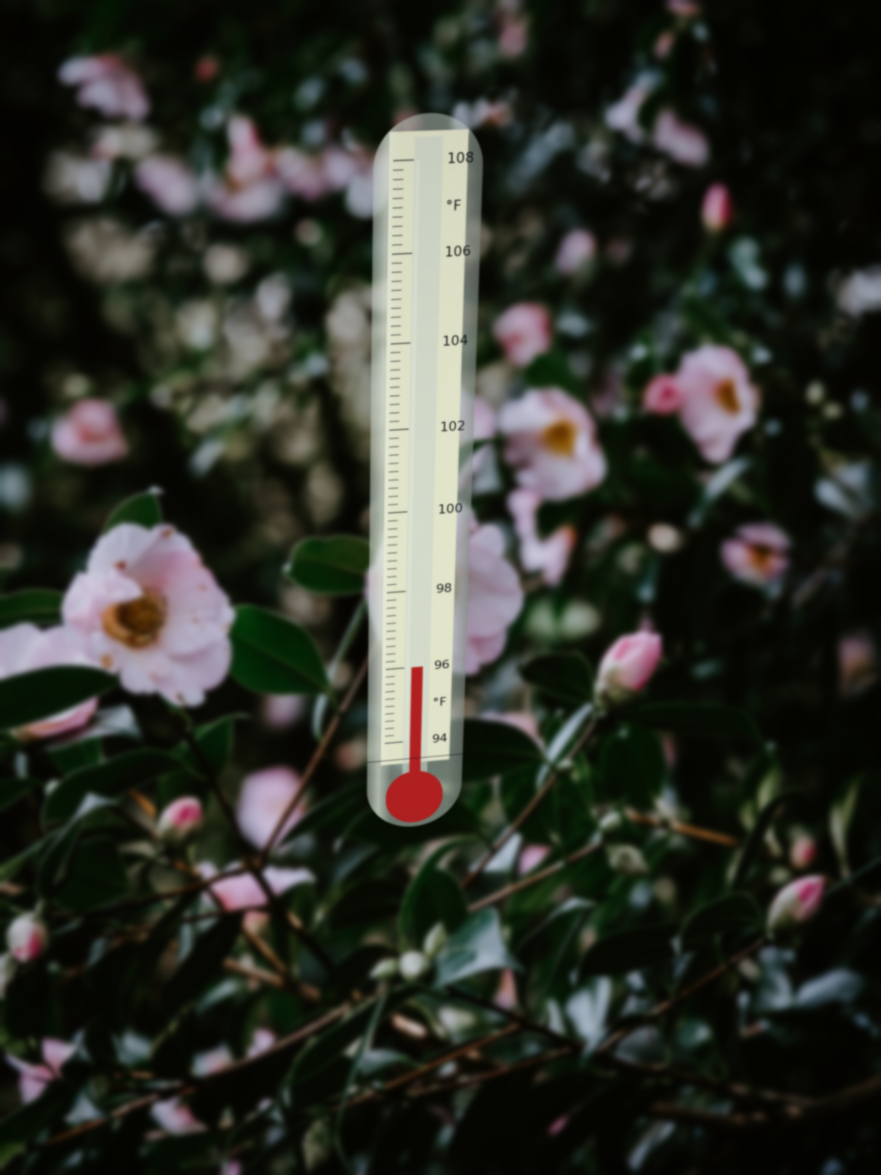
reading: 96
